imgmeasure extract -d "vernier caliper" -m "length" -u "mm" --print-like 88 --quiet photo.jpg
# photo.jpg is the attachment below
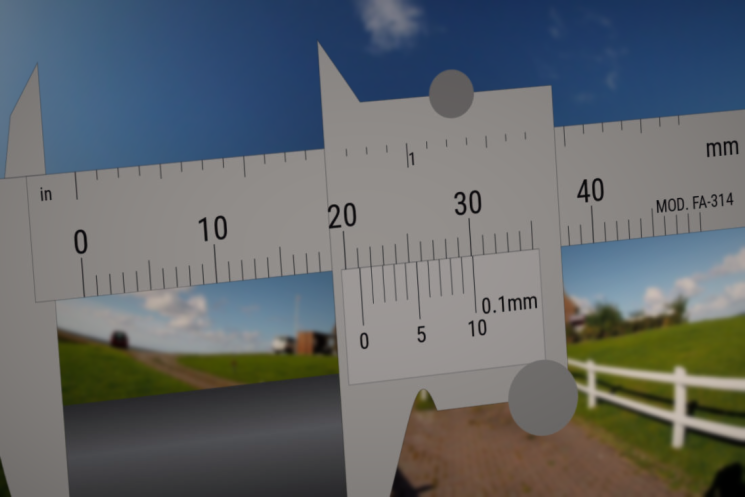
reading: 21.1
